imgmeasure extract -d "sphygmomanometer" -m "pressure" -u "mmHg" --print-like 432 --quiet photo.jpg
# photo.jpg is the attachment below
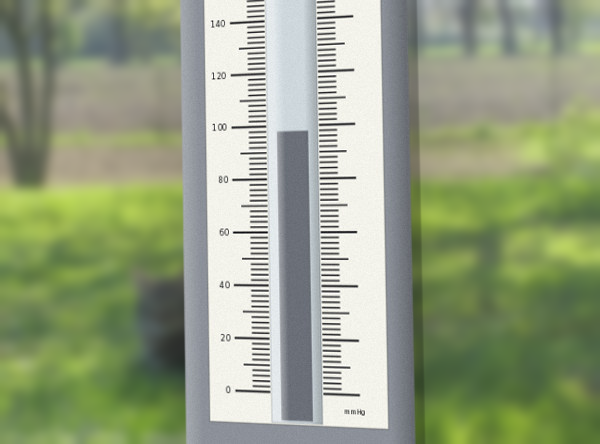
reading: 98
